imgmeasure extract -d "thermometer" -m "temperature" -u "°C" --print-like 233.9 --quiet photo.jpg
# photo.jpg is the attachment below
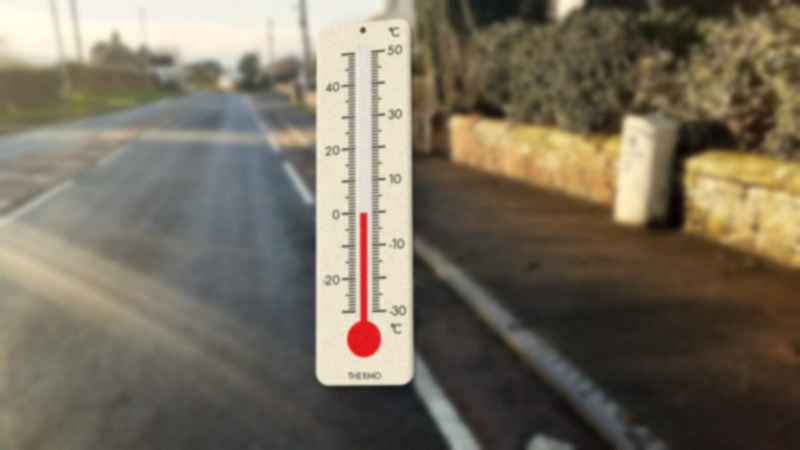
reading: 0
